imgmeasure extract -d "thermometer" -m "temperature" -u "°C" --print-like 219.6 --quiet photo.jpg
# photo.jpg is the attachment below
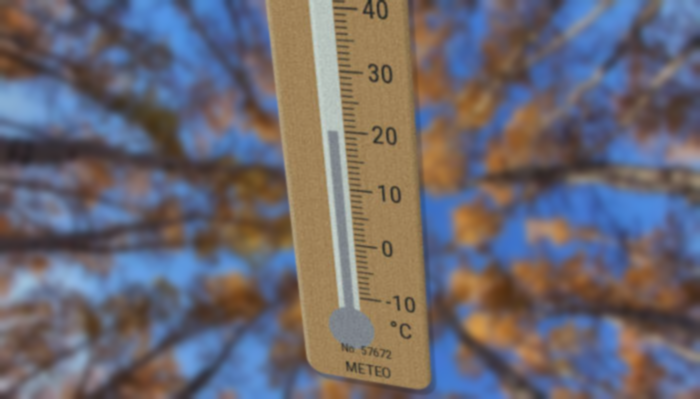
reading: 20
